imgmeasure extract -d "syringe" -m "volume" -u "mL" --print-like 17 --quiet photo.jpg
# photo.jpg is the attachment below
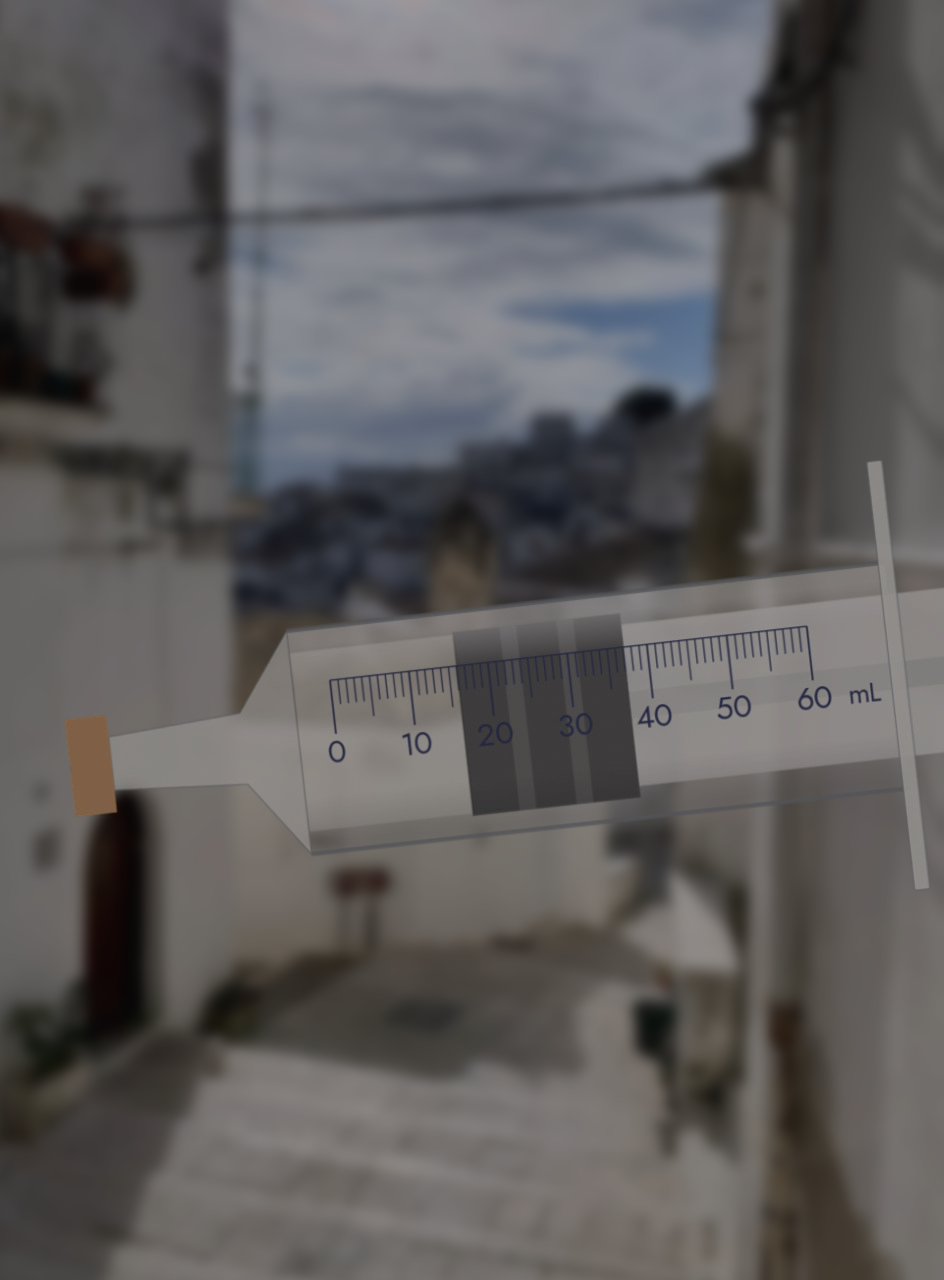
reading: 16
